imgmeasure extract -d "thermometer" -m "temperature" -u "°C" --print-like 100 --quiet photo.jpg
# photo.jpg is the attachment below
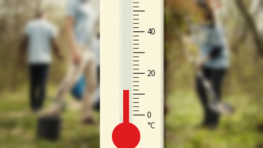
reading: 12
